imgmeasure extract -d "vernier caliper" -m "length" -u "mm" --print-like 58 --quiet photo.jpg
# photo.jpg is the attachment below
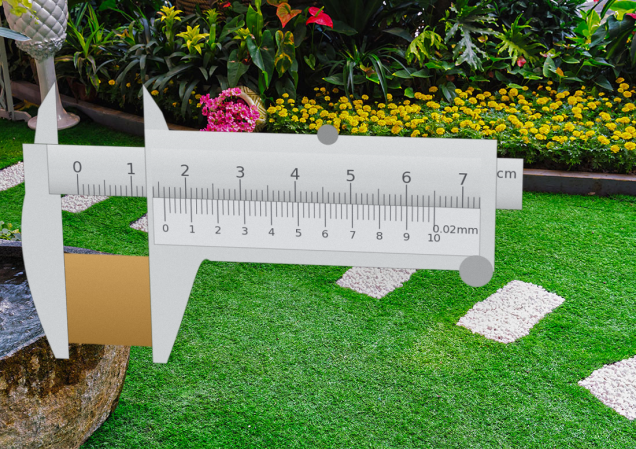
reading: 16.0
